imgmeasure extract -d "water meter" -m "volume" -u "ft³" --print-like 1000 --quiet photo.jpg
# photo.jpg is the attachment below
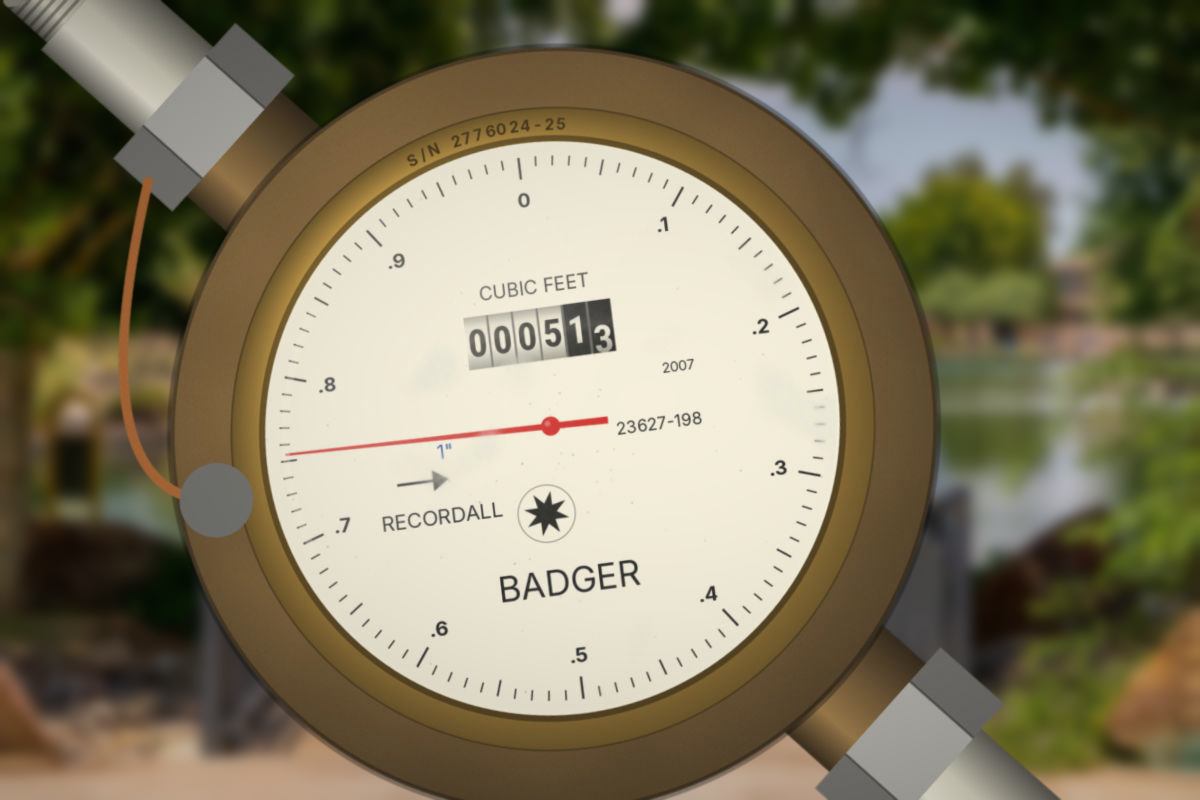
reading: 512.75
